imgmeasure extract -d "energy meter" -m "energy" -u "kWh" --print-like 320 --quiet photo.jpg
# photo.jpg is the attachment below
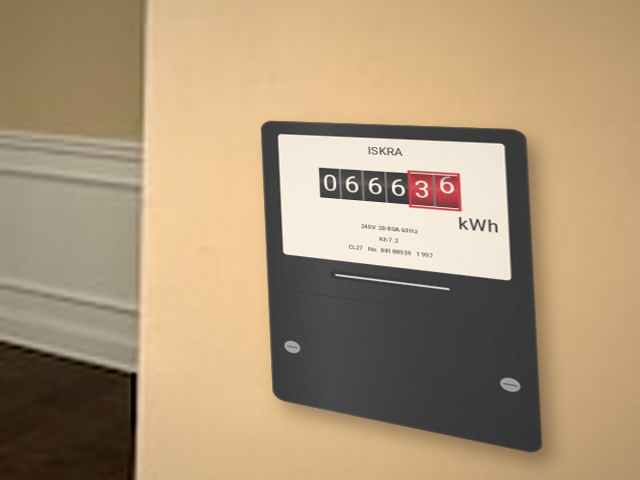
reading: 666.36
